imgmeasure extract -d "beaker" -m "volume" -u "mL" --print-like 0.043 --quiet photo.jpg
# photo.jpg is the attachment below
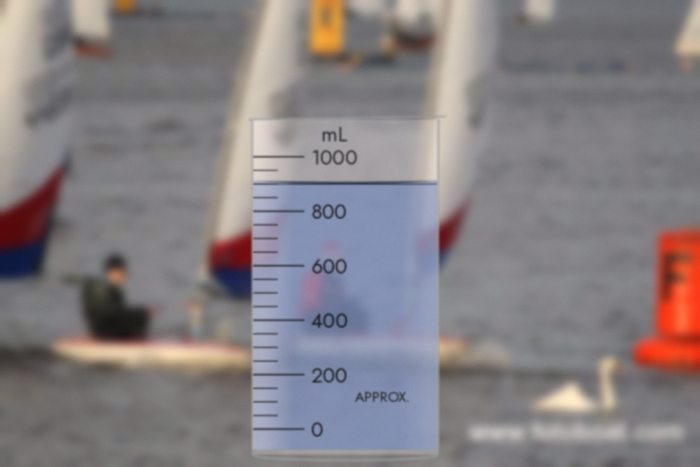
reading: 900
